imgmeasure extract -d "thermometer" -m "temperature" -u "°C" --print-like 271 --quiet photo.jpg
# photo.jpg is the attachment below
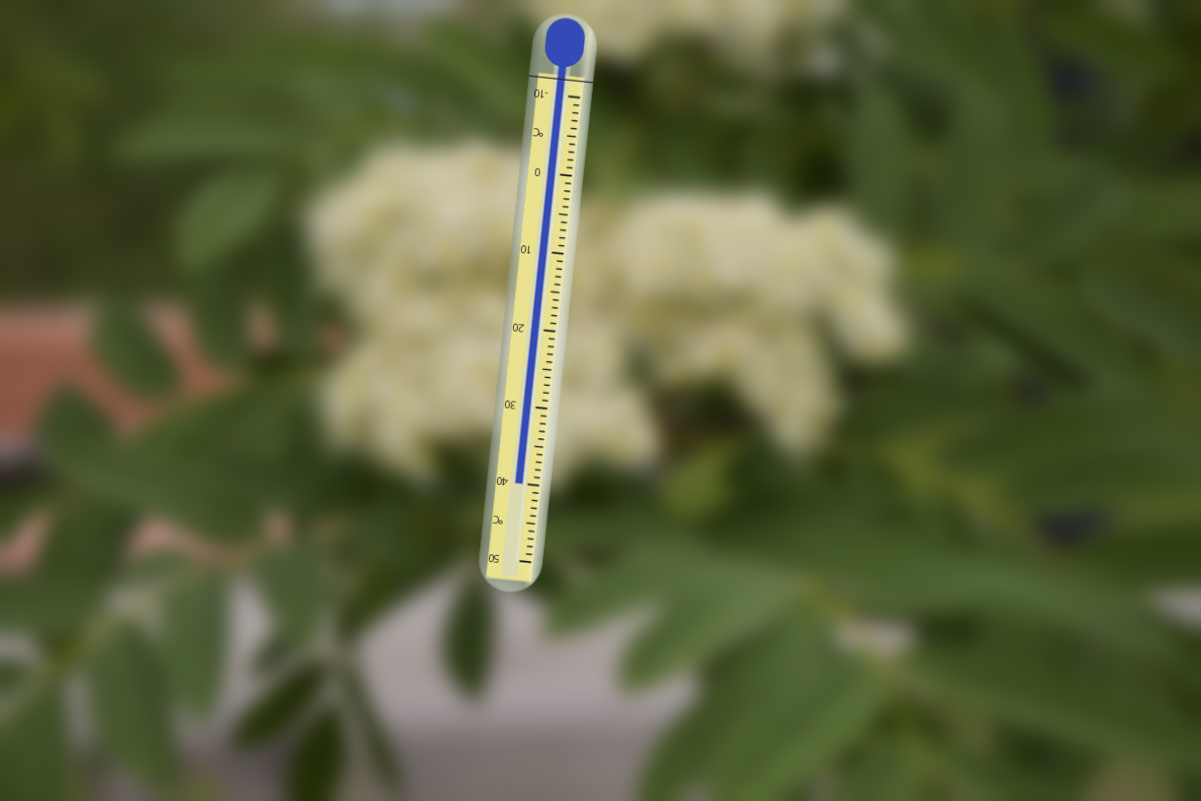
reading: 40
